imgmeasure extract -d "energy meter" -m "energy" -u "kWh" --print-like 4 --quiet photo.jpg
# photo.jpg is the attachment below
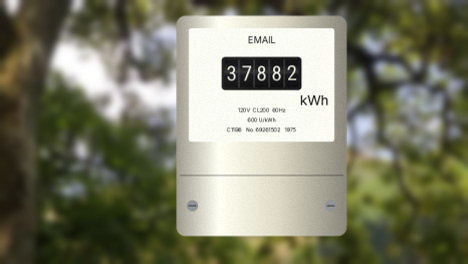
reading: 37882
